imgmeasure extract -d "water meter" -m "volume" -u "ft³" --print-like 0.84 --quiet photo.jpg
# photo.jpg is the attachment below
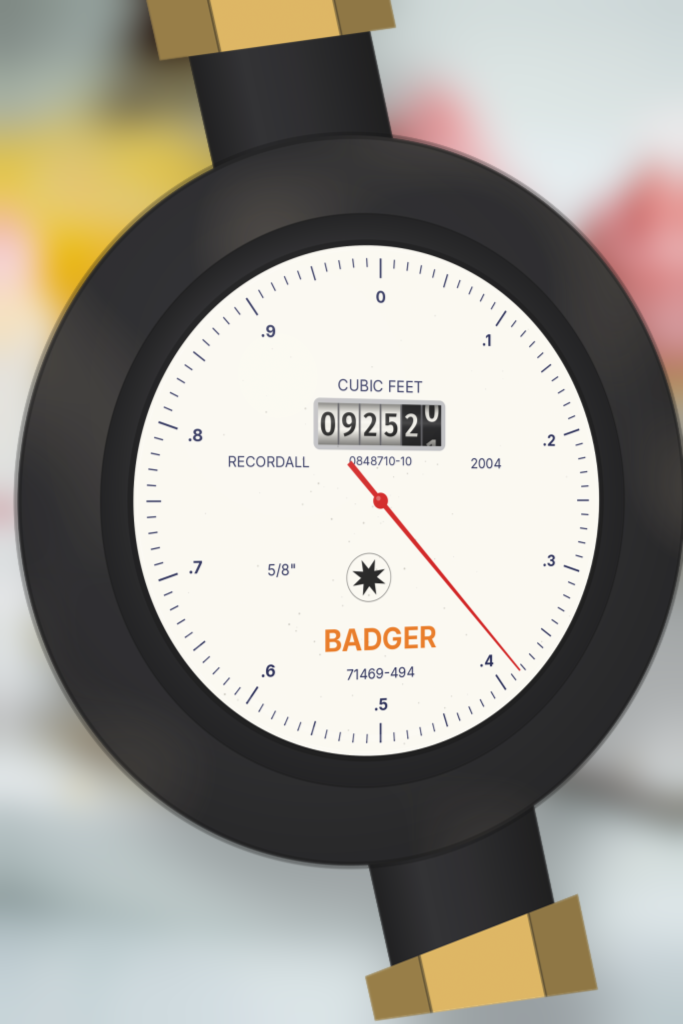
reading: 92520.38
